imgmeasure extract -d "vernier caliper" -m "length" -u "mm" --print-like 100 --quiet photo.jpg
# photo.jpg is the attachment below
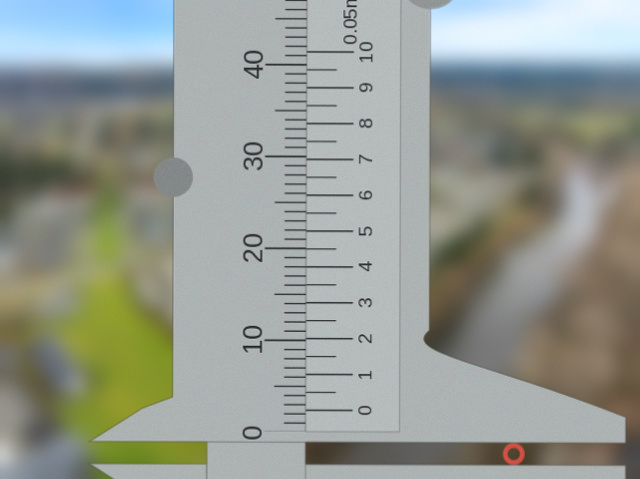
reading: 2.4
